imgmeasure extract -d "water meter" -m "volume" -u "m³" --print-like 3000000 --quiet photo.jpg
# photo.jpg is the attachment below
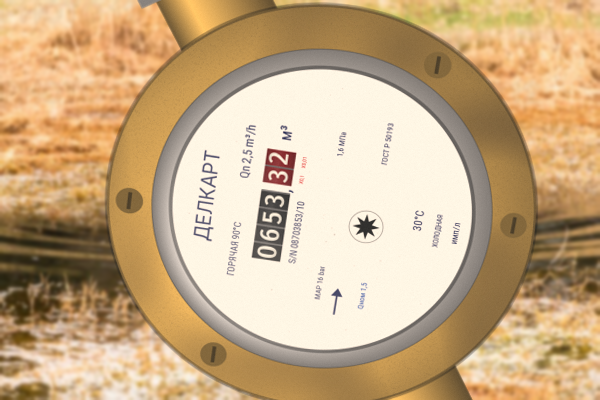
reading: 653.32
